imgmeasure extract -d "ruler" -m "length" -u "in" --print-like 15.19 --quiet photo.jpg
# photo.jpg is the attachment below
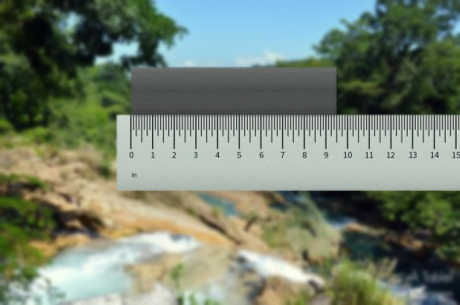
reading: 9.5
